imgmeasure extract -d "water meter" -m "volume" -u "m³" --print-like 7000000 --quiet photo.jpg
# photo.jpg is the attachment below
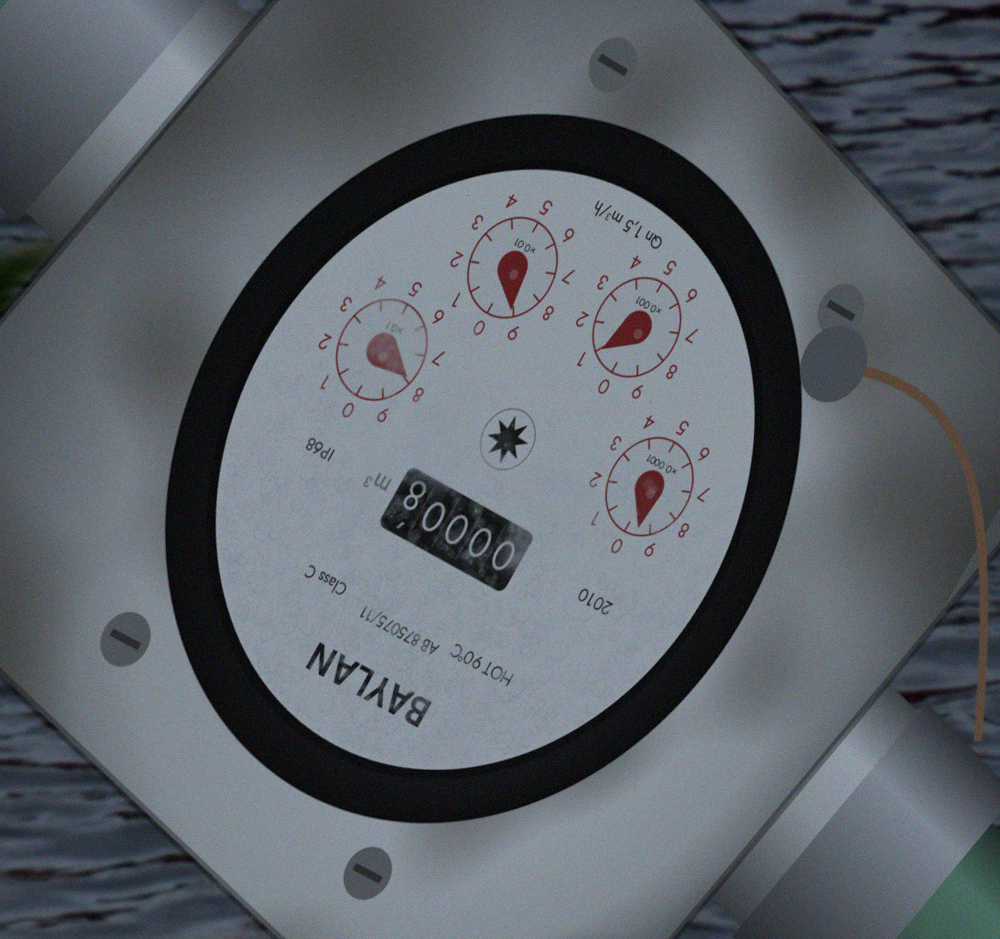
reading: 7.7909
